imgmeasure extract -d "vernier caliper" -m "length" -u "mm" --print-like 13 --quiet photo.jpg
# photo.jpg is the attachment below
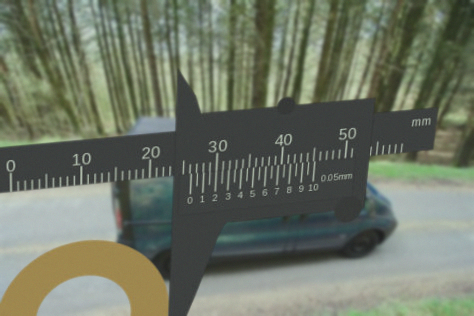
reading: 26.2
